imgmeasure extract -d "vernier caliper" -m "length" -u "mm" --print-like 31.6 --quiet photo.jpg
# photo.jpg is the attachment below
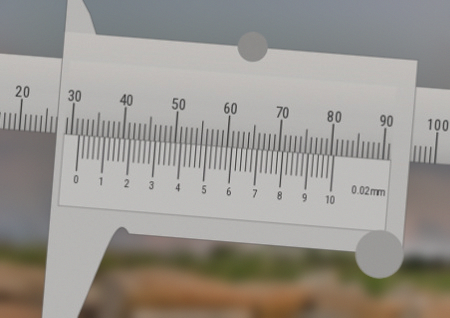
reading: 31.5
